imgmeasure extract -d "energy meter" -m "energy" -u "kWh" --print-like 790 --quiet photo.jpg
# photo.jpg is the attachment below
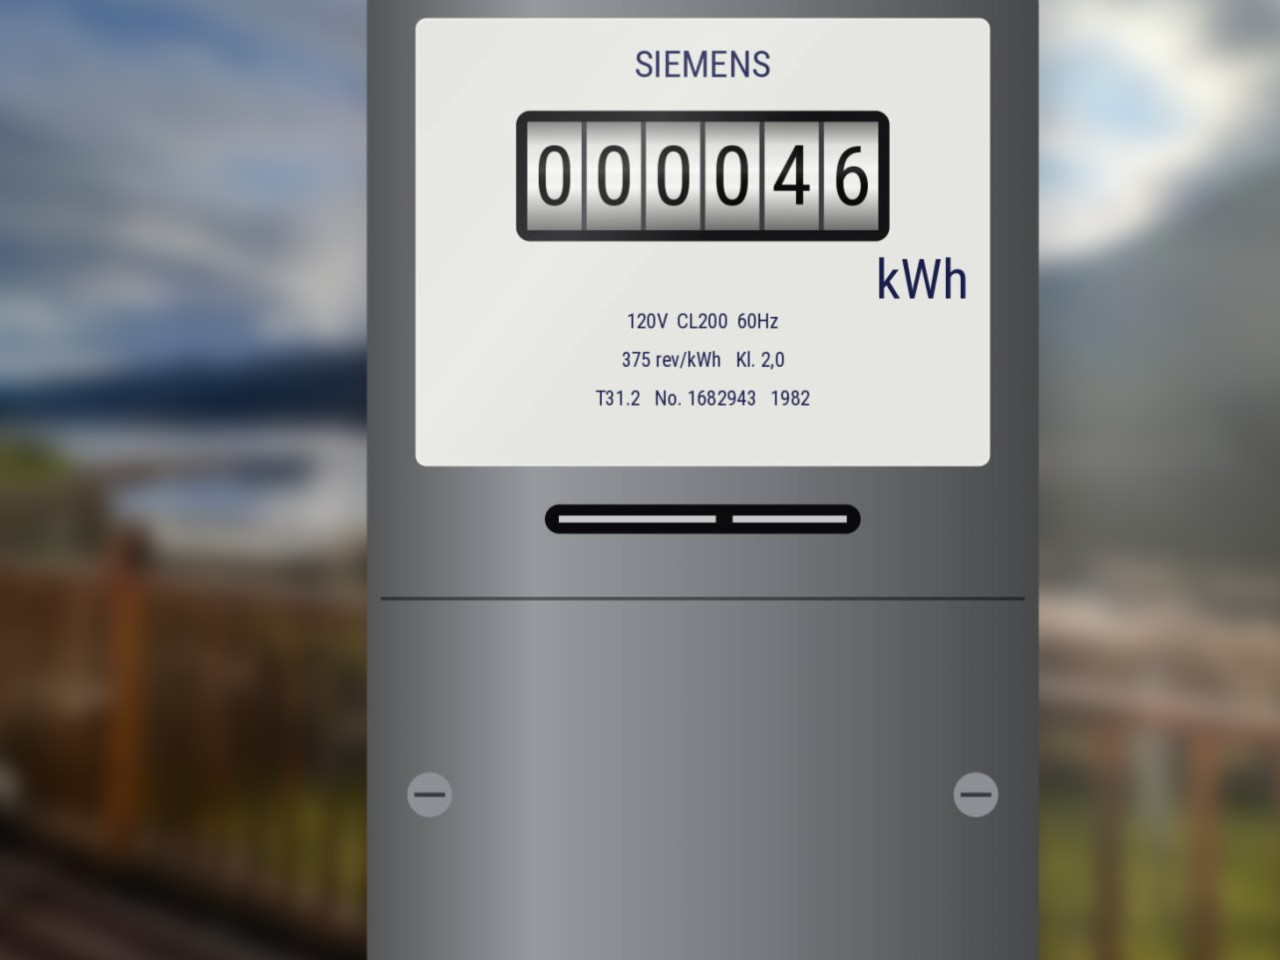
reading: 46
